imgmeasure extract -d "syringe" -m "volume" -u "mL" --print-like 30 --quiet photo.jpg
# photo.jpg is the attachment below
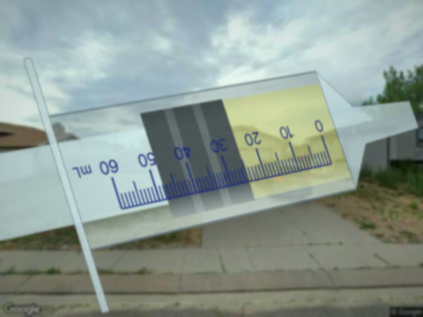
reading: 25
